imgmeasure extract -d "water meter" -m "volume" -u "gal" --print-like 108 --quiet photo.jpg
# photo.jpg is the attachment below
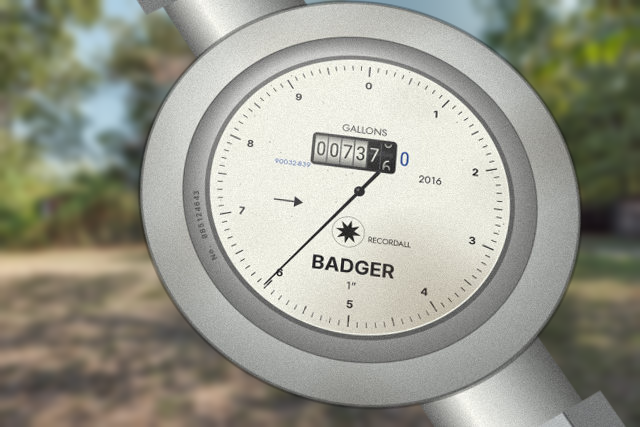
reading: 73756.0
